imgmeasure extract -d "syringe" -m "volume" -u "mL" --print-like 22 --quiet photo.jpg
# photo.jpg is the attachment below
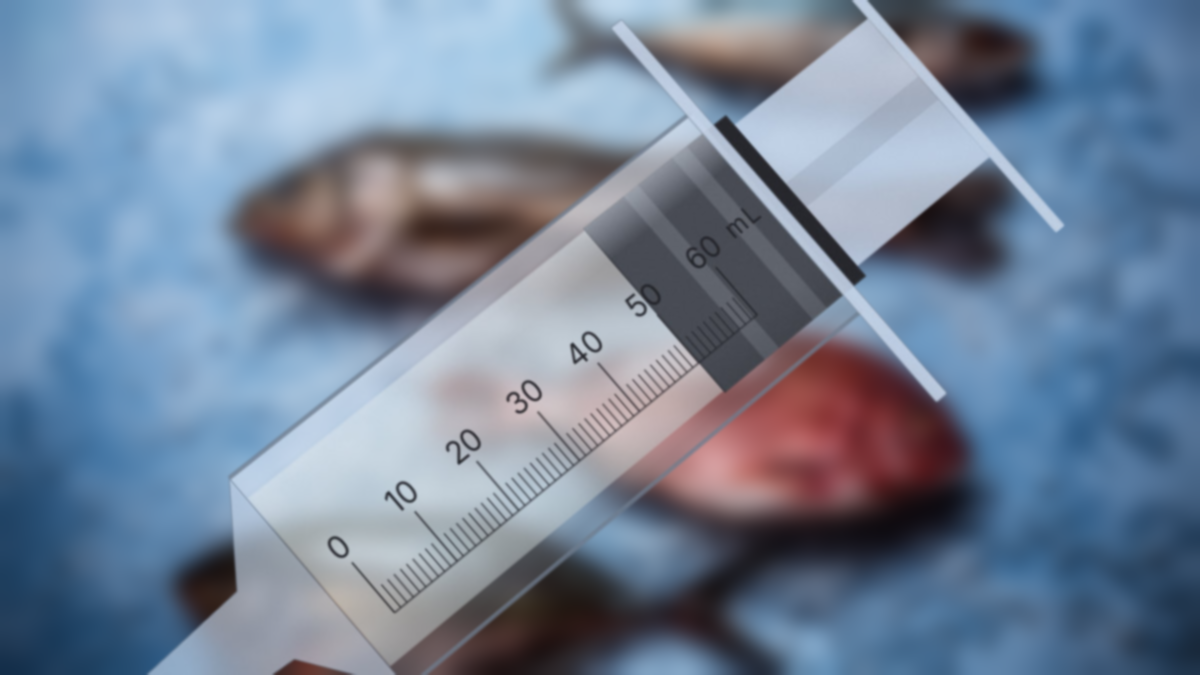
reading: 50
